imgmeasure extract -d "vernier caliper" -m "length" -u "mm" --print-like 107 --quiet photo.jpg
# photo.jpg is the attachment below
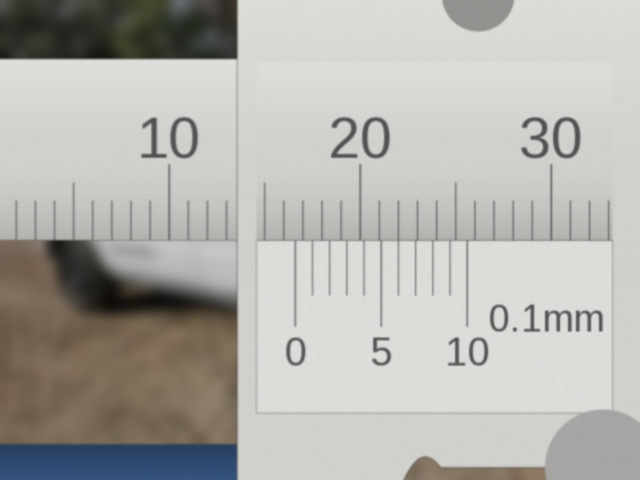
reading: 16.6
